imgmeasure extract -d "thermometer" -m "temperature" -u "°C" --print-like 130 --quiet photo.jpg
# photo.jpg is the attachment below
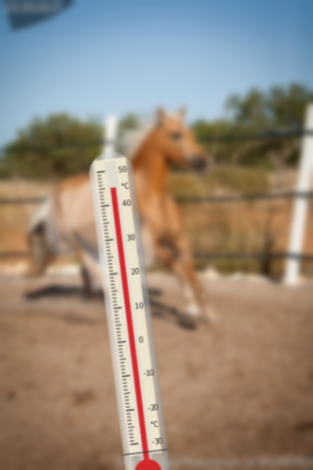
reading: 45
